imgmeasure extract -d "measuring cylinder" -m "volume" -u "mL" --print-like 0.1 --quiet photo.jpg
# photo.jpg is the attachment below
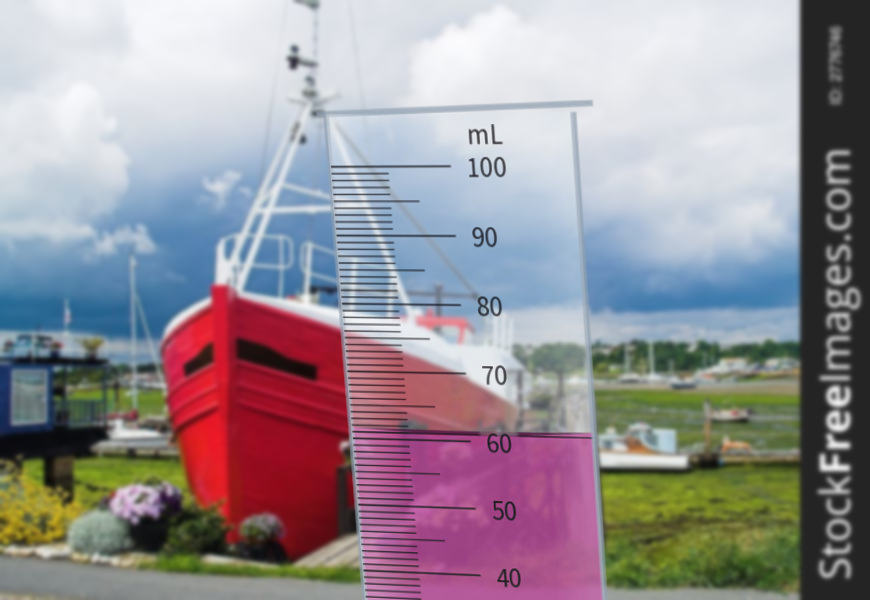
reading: 61
